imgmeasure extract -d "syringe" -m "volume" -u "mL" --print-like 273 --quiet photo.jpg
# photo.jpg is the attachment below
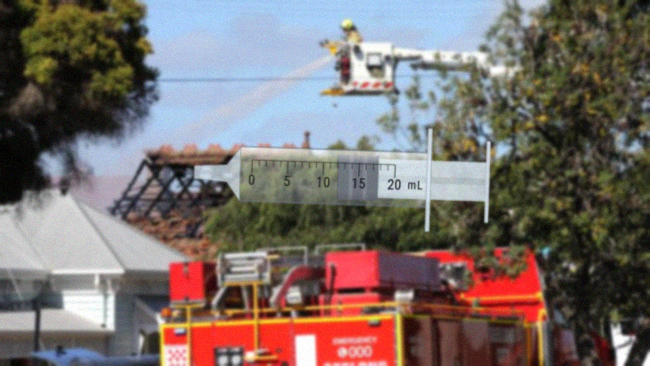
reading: 12
